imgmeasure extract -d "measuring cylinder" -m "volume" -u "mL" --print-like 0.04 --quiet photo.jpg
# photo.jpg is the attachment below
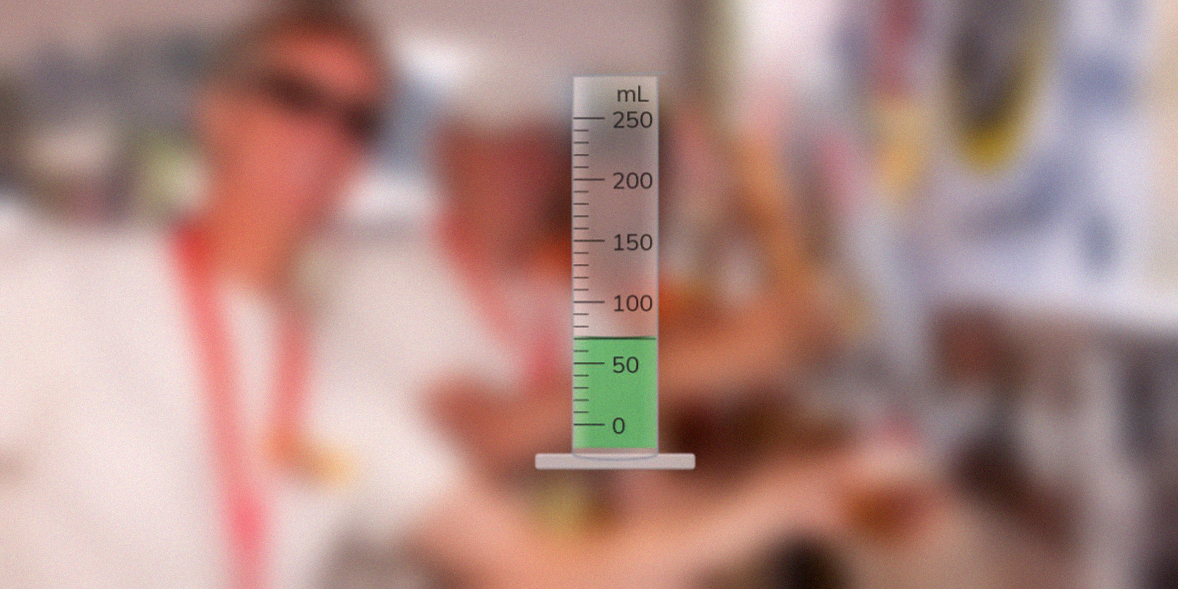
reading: 70
